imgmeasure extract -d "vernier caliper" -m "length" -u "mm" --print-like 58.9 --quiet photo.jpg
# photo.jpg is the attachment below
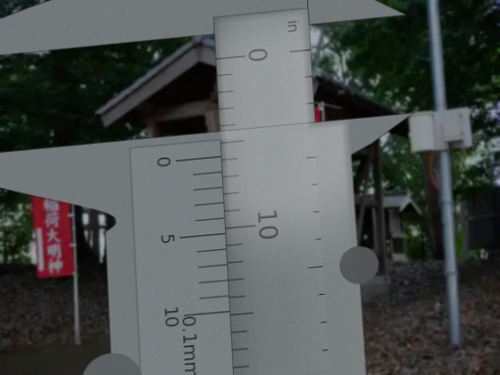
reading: 5.8
